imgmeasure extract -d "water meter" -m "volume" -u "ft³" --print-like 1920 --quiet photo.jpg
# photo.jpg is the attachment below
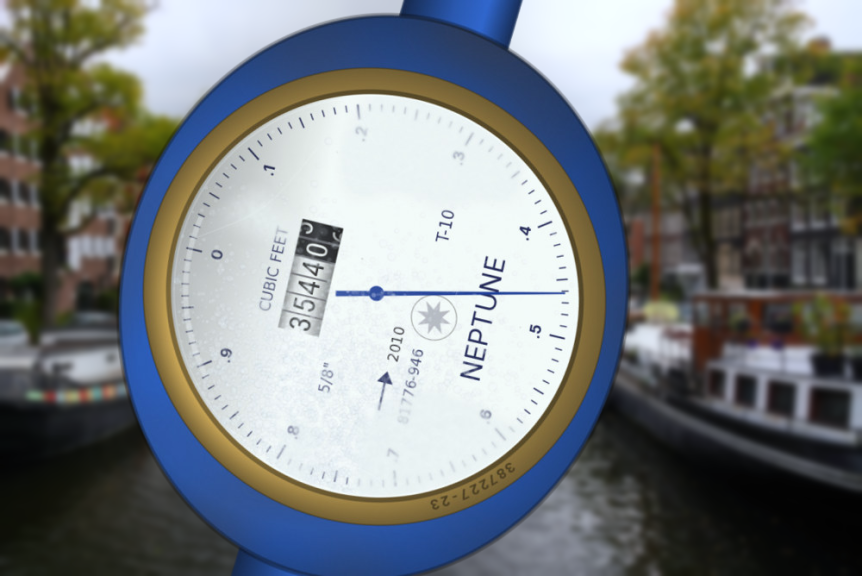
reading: 354405.46
